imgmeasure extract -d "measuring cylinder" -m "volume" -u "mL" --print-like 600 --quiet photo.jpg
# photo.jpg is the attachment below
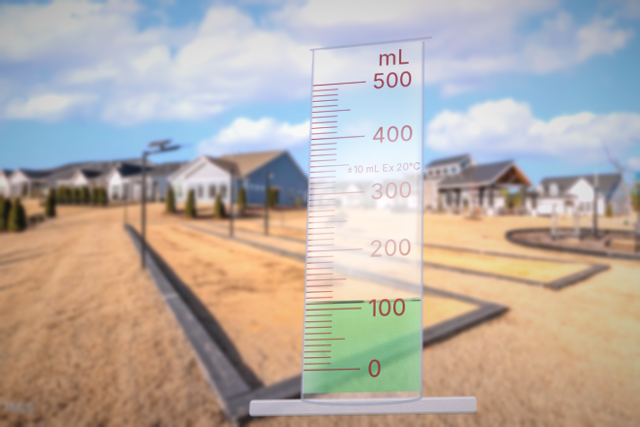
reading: 110
